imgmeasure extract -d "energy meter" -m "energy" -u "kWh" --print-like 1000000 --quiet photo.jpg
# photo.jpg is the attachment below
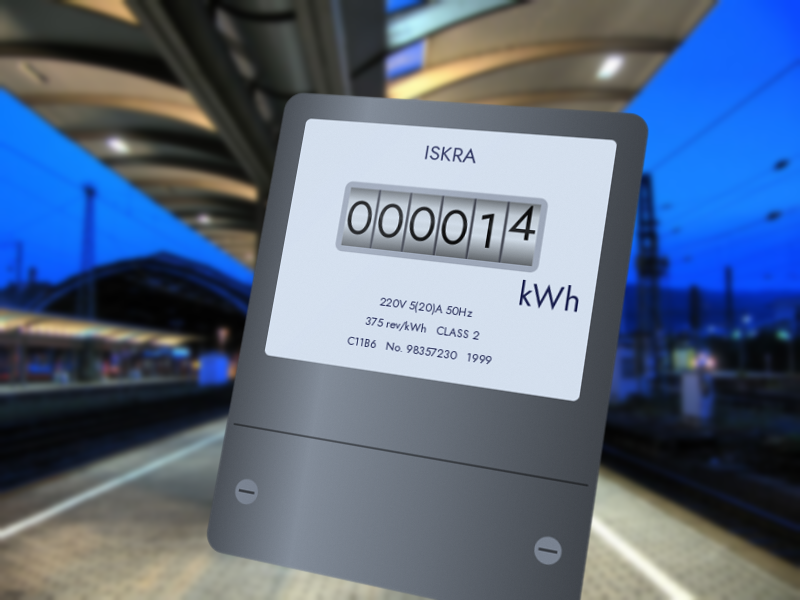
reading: 14
